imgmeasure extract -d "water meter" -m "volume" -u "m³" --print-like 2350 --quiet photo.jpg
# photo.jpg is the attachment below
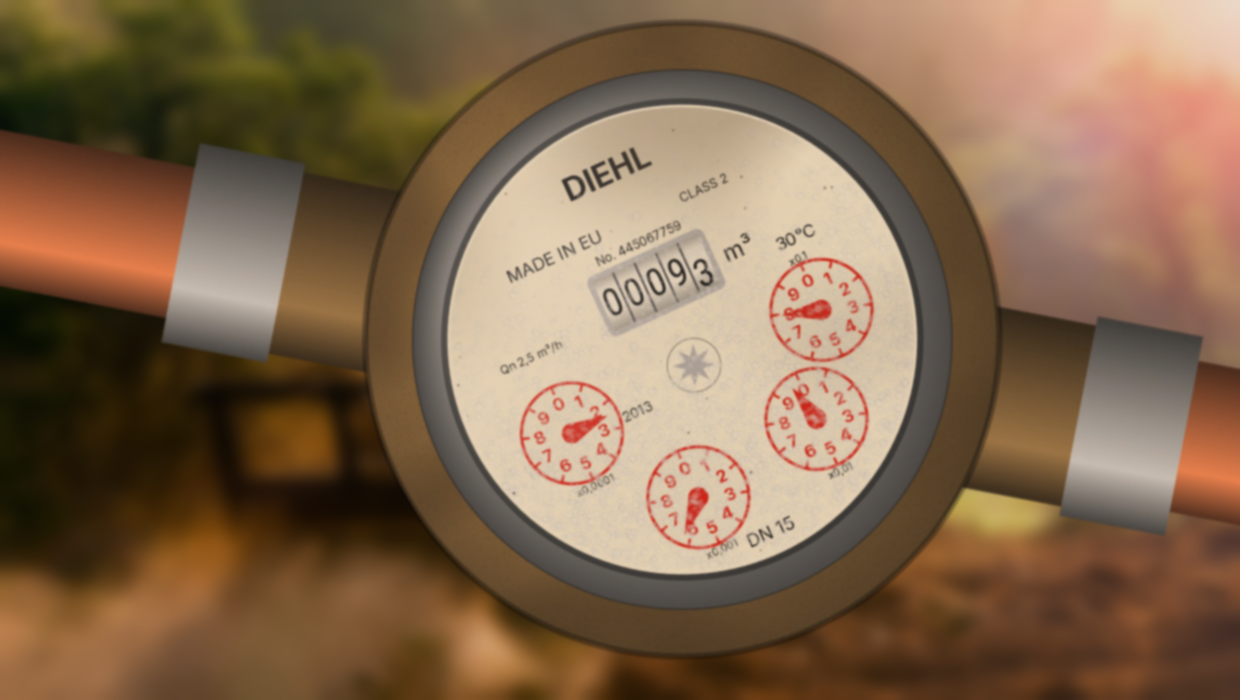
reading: 92.7962
